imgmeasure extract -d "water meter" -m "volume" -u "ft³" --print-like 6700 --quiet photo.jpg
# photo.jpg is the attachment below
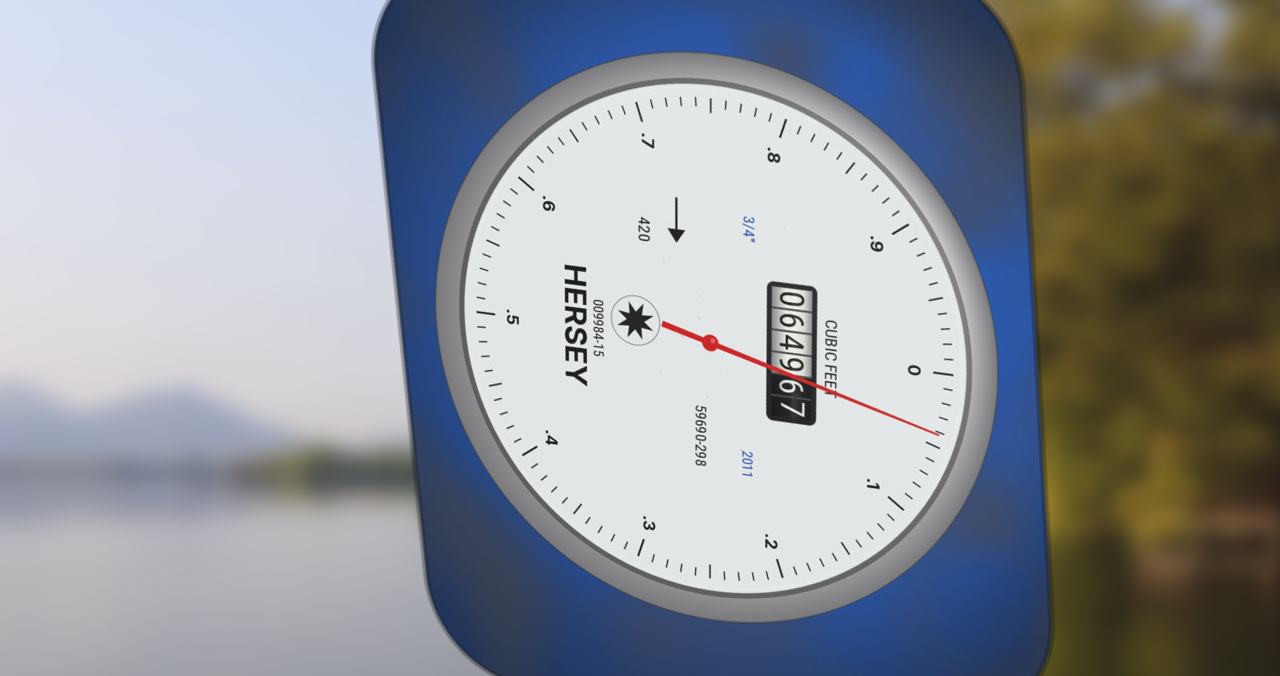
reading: 64967.04
